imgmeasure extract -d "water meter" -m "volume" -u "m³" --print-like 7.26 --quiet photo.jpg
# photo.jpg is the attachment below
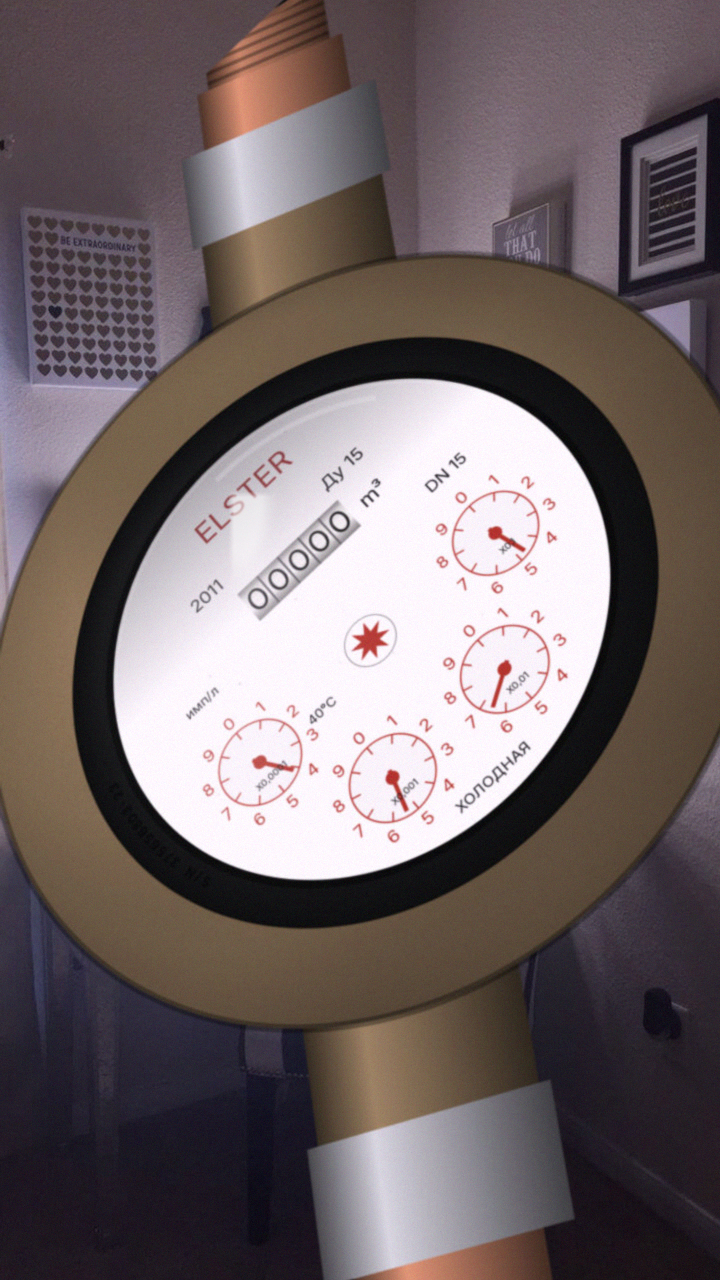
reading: 0.4654
